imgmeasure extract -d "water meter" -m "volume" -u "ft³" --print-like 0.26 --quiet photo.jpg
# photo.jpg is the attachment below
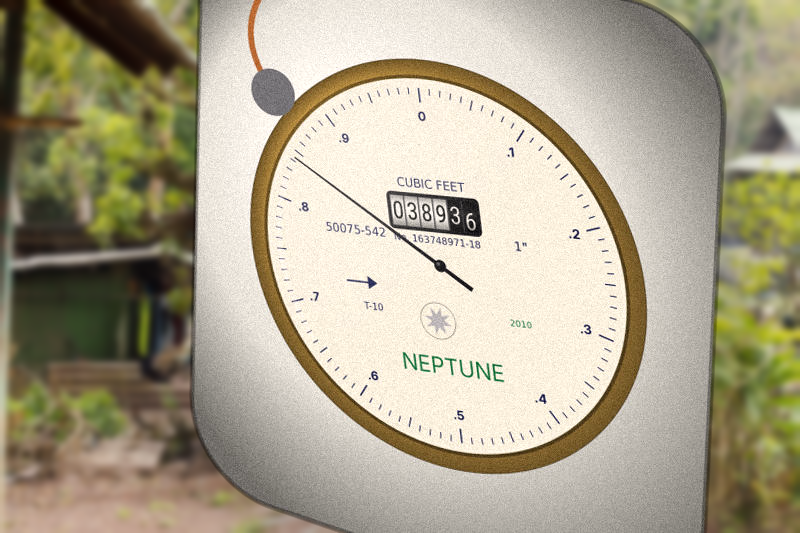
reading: 38935.84
